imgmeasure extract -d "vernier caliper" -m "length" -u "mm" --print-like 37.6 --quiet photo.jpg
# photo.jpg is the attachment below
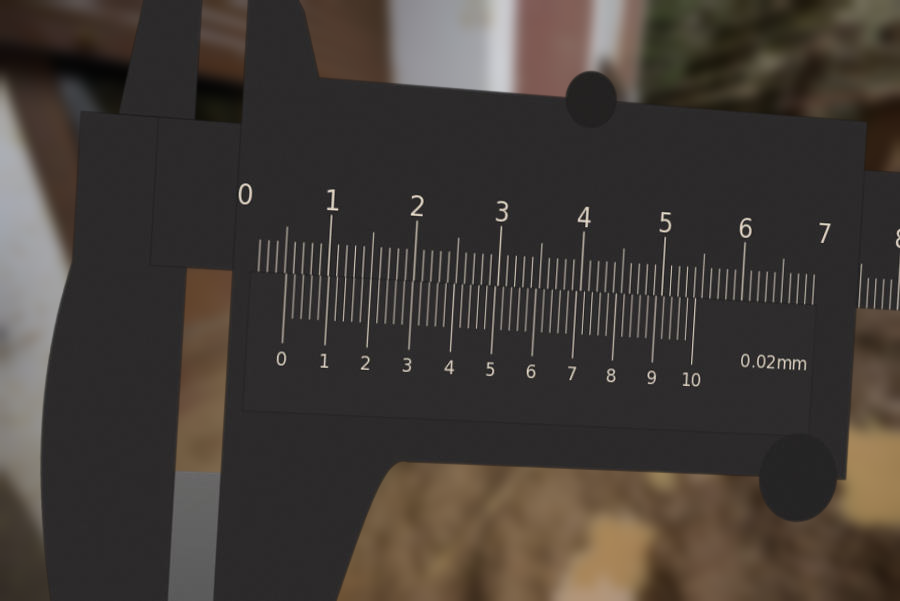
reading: 5.2
